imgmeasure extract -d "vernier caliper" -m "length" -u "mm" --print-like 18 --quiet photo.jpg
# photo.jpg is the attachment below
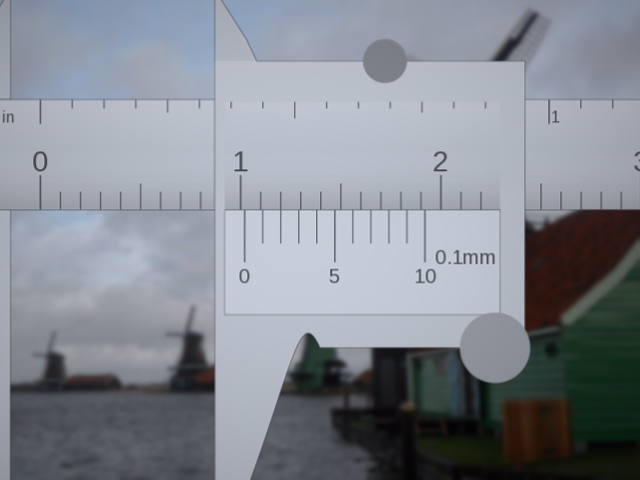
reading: 10.2
